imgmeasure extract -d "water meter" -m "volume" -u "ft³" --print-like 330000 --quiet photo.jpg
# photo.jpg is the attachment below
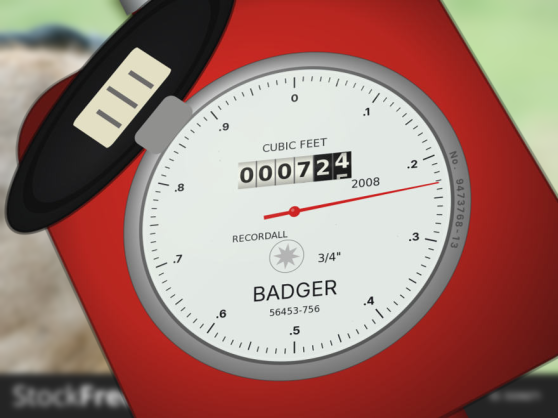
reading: 724.23
